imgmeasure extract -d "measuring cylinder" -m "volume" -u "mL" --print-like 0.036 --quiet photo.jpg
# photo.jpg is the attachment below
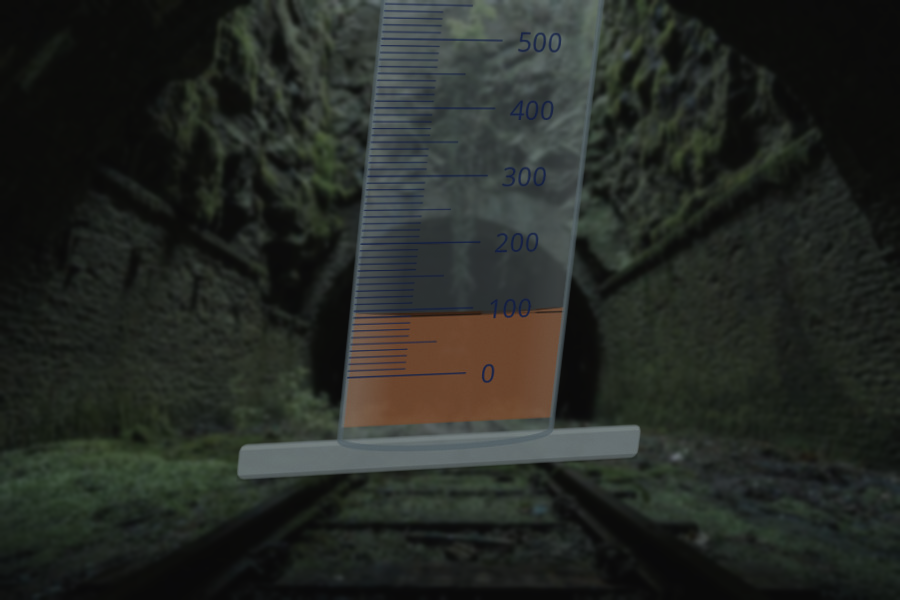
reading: 90
